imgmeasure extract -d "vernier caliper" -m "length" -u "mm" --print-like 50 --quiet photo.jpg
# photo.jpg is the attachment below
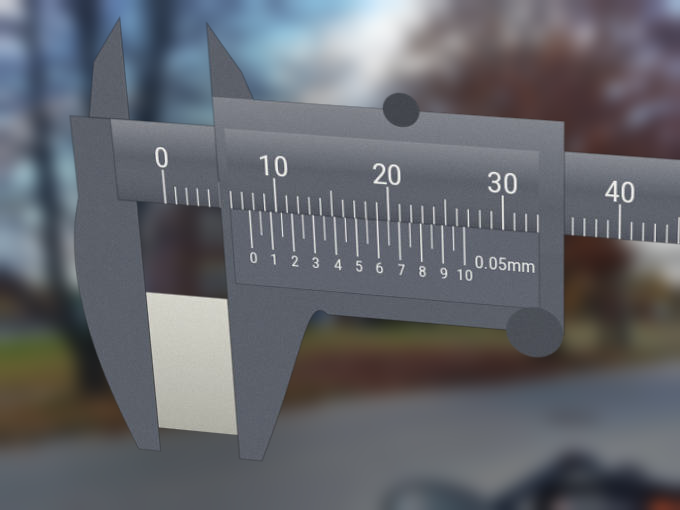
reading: 7.6
